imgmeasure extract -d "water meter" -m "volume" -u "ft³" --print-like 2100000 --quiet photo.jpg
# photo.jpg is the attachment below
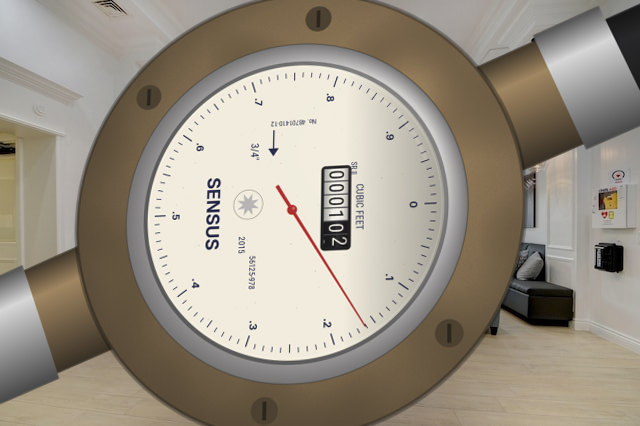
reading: 102.16
